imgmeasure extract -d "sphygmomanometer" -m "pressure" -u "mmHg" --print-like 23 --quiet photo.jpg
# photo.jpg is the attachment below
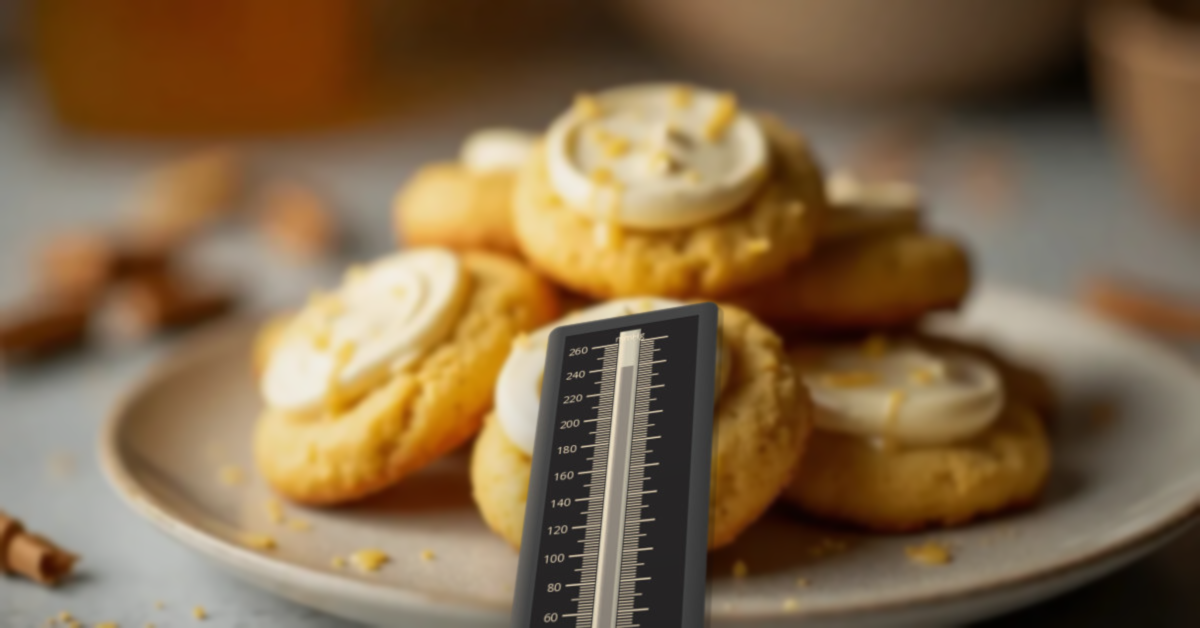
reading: 240
